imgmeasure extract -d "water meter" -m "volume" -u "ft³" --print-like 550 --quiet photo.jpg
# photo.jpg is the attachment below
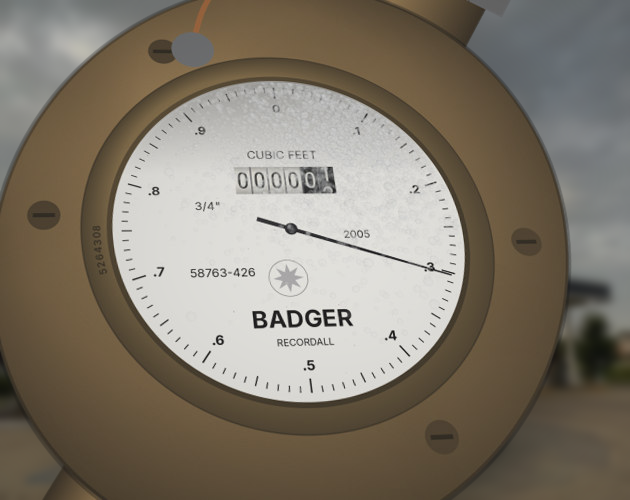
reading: 1.30
